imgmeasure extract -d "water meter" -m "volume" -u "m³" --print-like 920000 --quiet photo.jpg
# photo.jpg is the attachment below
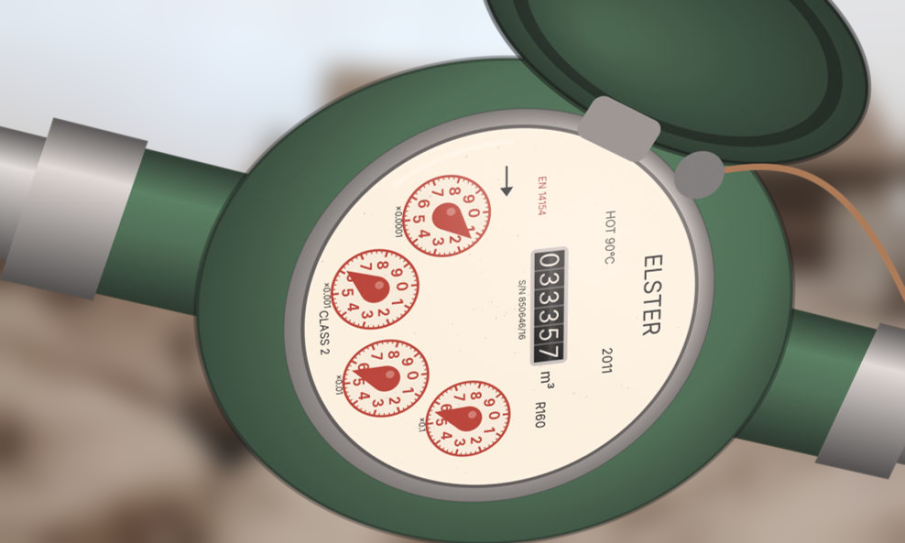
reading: 33357.5561
